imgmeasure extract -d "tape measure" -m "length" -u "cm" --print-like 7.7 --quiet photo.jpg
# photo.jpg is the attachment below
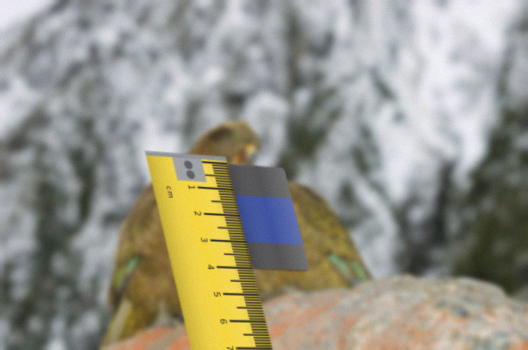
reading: 4
